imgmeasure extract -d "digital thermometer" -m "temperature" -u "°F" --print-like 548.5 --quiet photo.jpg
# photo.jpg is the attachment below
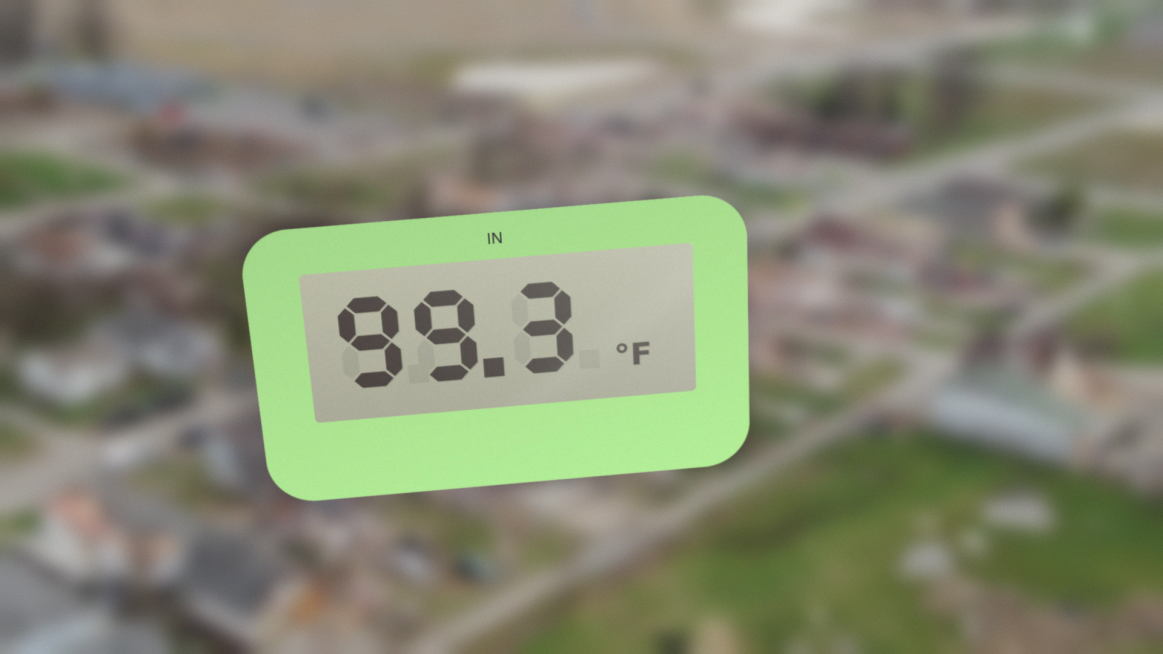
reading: 99.3
